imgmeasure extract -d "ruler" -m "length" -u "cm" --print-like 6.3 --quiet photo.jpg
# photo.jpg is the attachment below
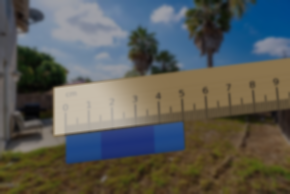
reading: 5
